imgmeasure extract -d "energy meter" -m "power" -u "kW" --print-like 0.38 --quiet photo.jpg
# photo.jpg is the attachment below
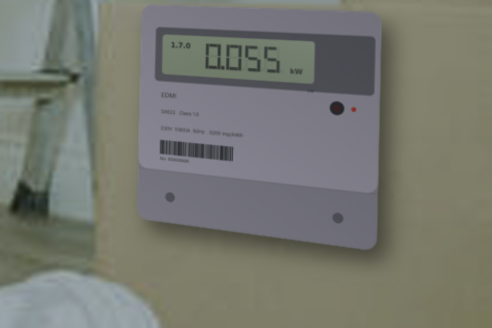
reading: 0.055
